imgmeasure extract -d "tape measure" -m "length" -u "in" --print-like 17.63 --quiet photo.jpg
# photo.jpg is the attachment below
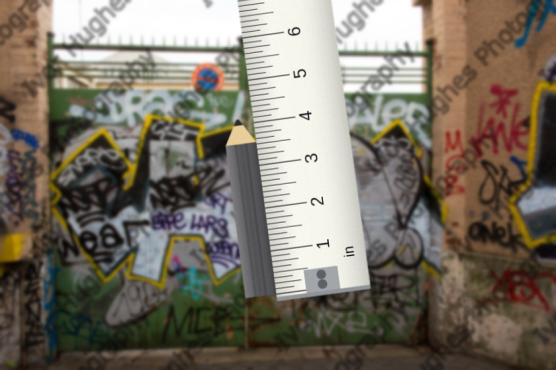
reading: 4.125
